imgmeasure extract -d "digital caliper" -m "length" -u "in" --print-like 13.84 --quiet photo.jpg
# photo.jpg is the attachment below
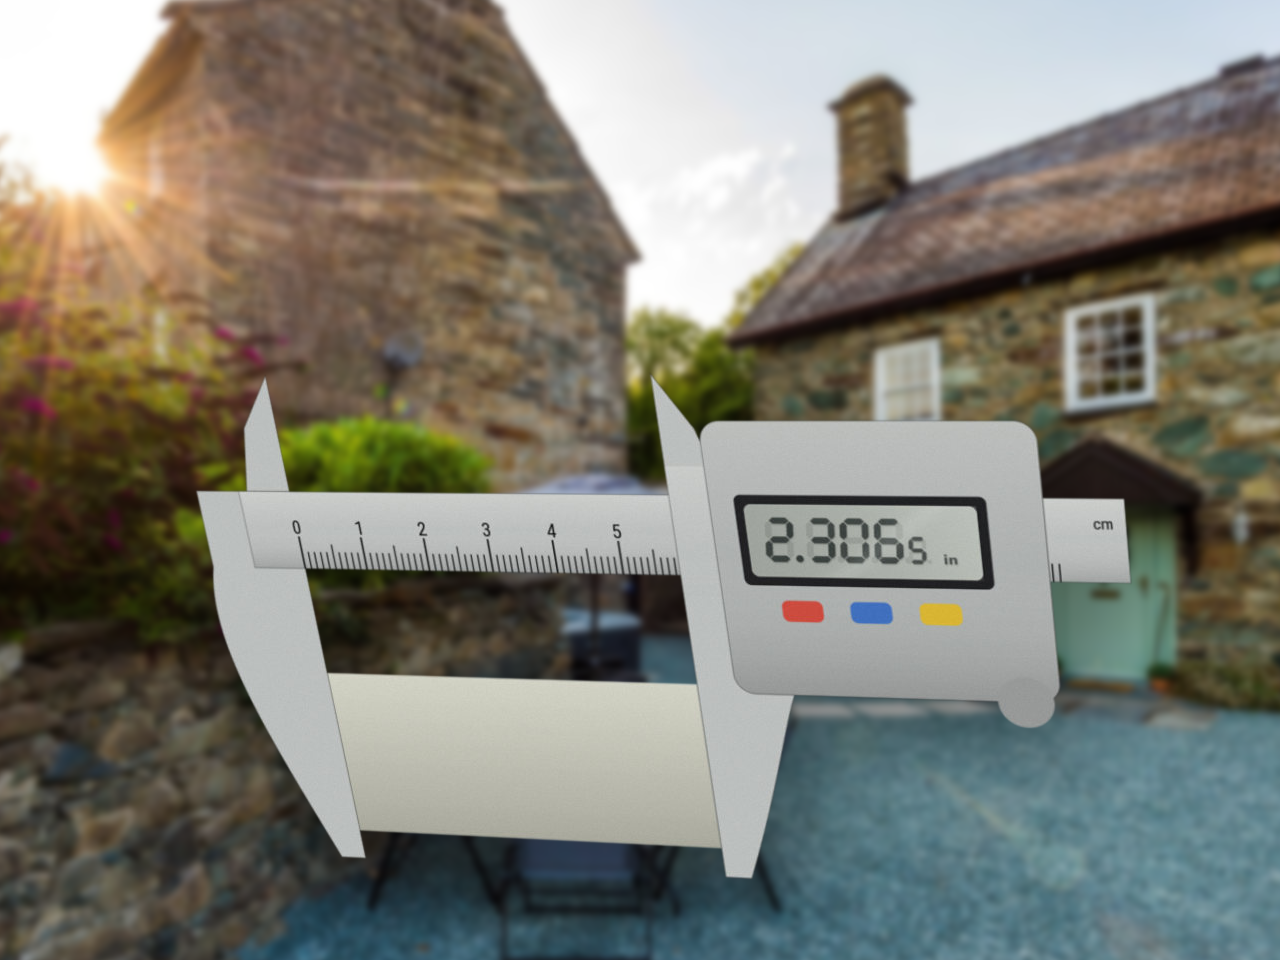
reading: 2.3065
